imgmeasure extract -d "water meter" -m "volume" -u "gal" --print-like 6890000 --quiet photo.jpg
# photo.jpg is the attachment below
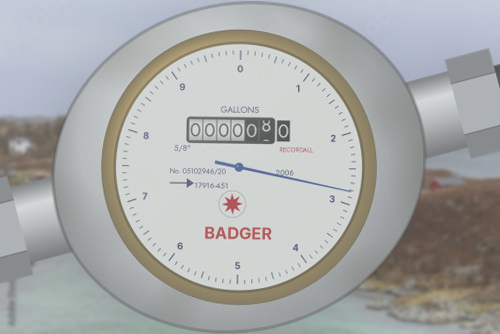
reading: 82.8
